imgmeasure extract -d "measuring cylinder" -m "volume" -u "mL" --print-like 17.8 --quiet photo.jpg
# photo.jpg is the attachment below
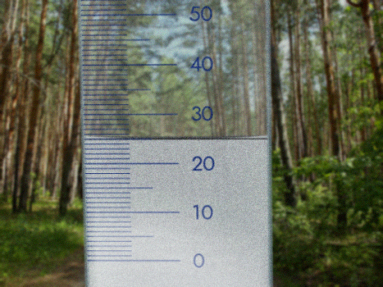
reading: 25
